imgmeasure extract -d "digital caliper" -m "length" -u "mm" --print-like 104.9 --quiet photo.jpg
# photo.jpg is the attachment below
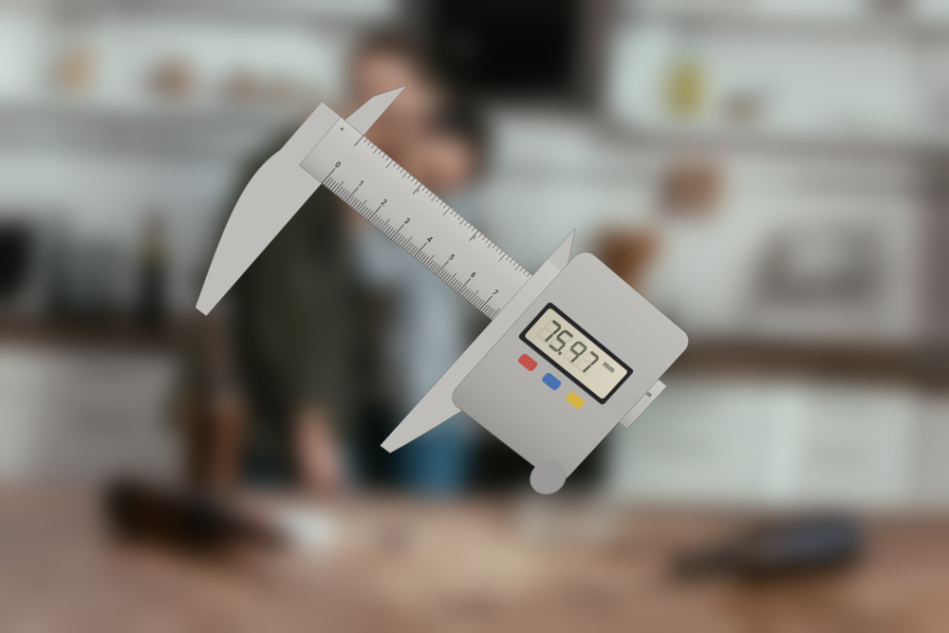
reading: 75.97
